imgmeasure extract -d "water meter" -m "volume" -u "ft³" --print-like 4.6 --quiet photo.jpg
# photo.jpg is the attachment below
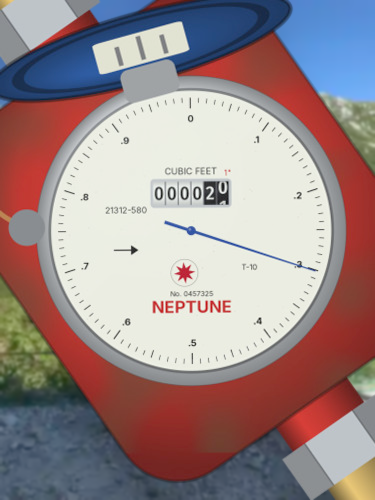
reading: 20.30
